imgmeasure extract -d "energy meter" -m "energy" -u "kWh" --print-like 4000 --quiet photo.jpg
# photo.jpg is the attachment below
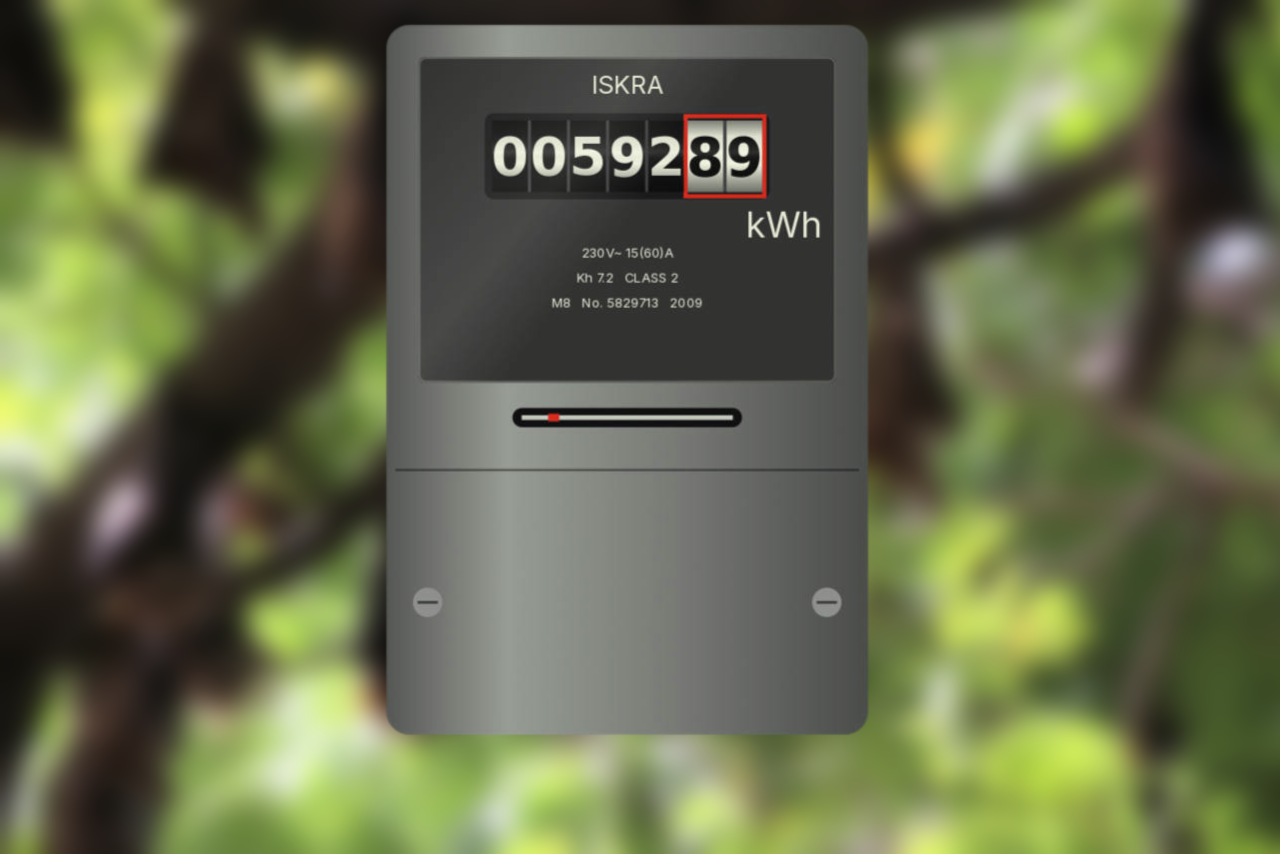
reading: 592.89
